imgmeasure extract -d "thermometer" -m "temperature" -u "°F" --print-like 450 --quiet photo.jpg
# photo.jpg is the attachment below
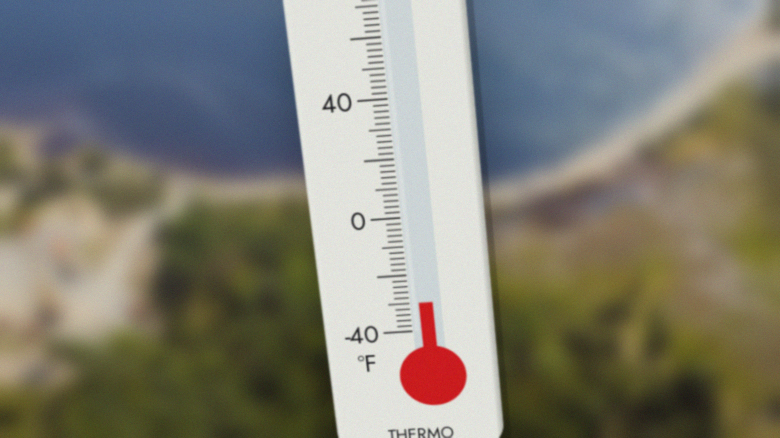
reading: -30
